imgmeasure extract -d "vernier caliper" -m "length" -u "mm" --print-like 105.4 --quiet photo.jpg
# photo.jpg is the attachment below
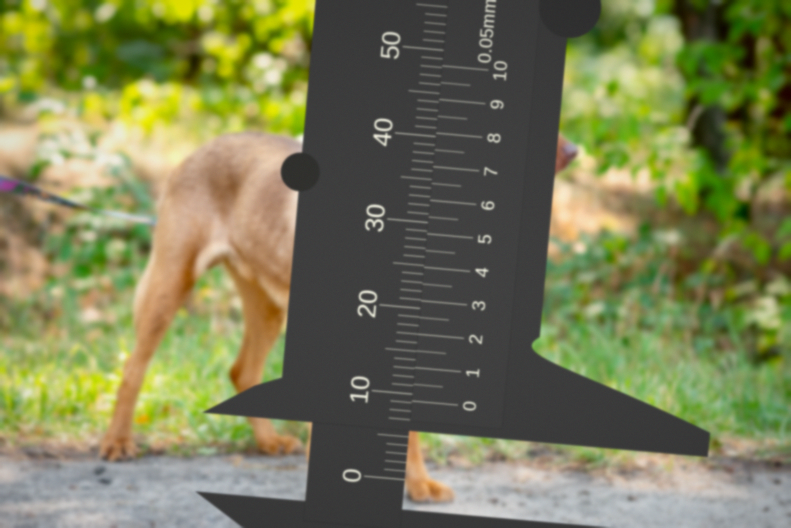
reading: 9.2
